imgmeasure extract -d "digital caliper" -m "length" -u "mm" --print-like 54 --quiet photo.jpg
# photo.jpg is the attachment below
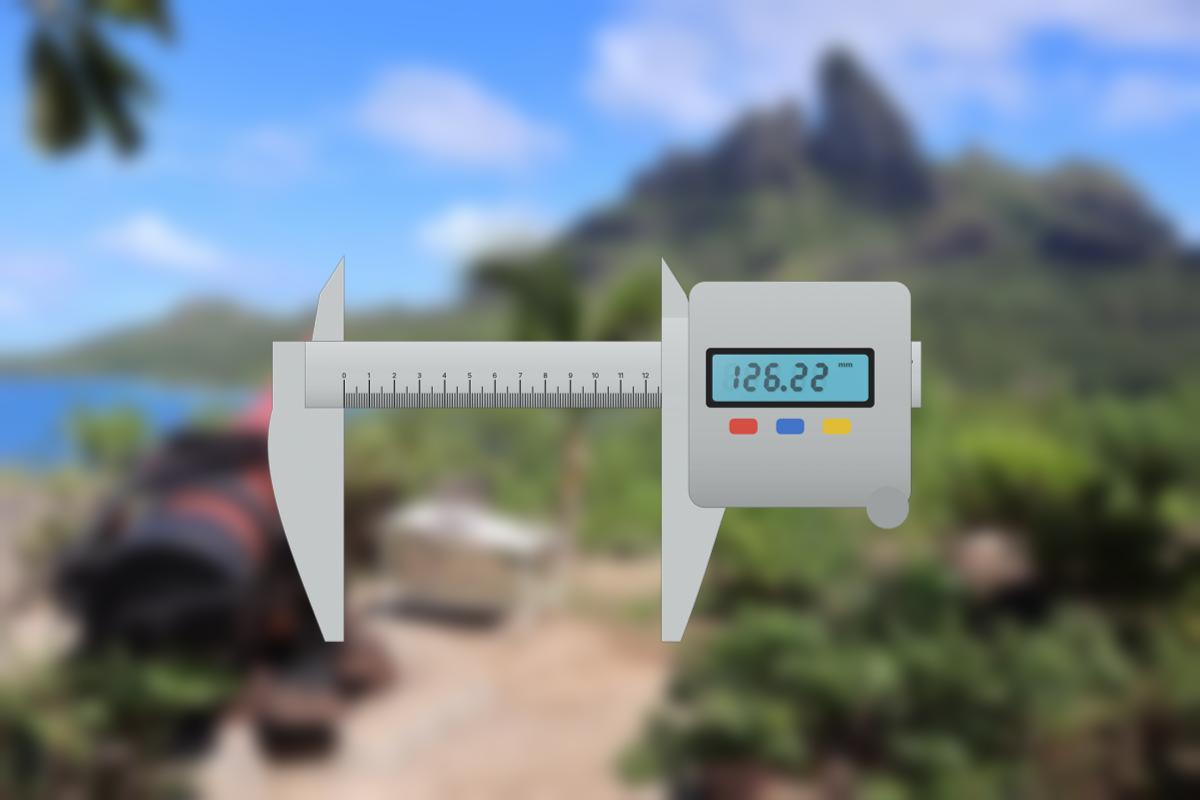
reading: 126.22
